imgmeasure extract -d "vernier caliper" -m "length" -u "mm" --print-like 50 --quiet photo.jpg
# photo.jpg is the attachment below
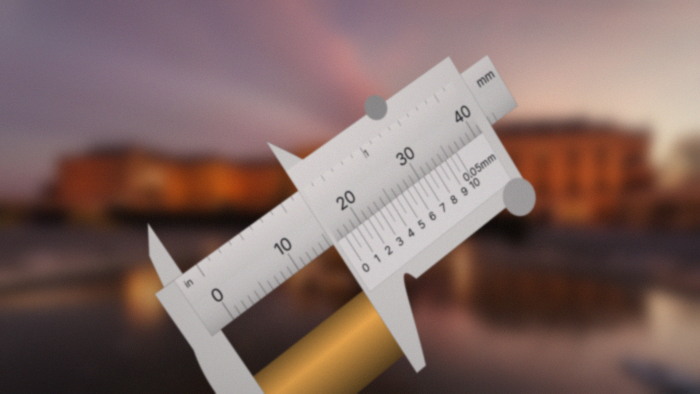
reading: 17.4
